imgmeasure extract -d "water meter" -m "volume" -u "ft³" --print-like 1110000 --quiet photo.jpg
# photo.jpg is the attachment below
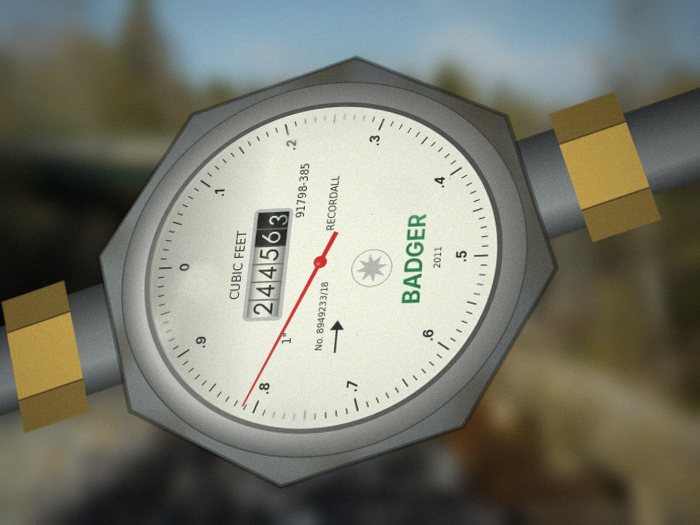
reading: 244562.81
